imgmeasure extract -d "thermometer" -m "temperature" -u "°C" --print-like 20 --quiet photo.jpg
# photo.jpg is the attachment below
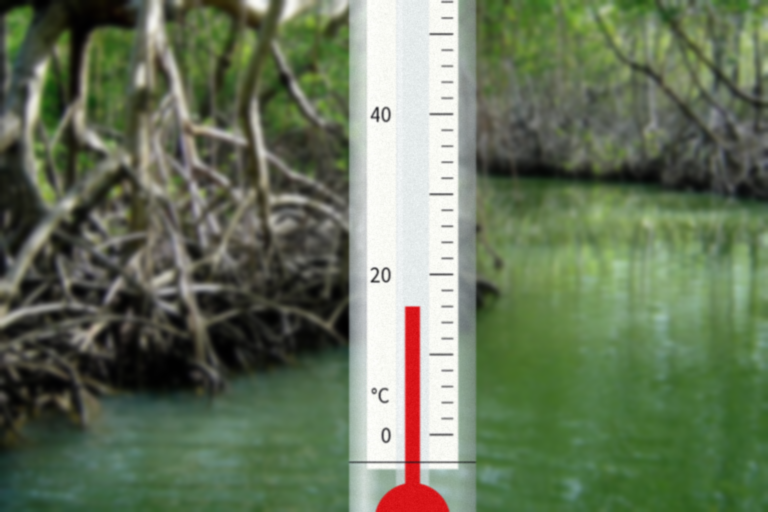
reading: 16
